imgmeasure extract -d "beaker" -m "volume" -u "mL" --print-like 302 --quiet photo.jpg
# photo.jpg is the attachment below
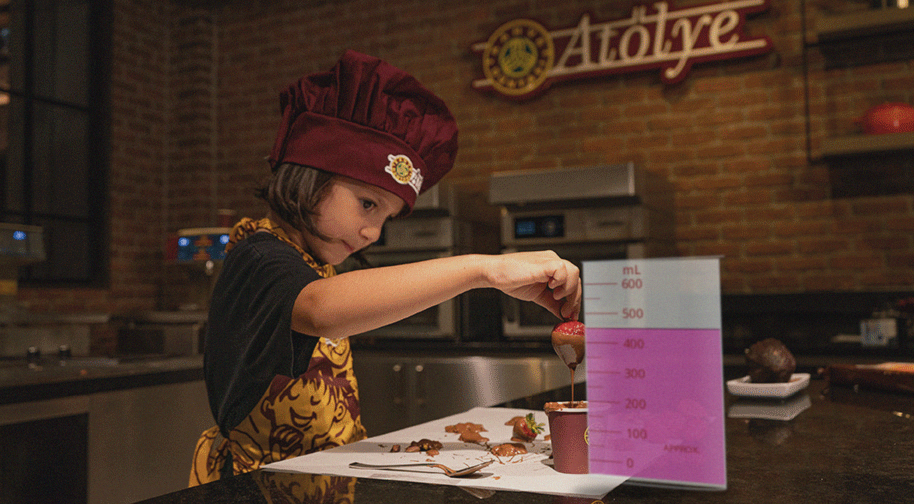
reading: 450
